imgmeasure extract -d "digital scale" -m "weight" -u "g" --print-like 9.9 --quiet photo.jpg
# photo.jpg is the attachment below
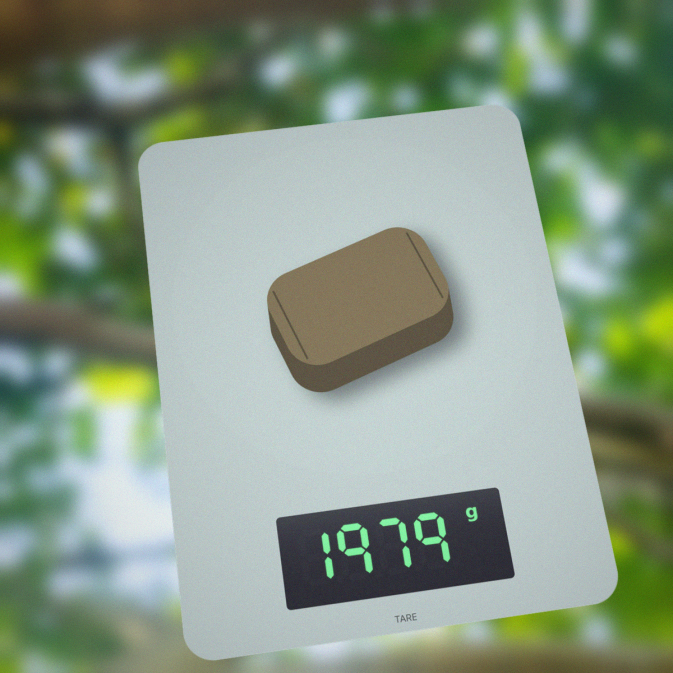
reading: 1979
